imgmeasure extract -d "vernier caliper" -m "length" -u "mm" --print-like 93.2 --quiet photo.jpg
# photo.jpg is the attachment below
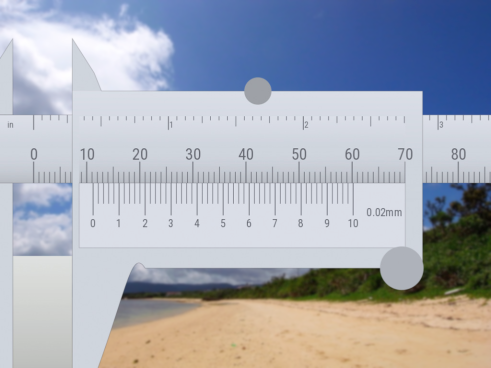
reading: 11.2
